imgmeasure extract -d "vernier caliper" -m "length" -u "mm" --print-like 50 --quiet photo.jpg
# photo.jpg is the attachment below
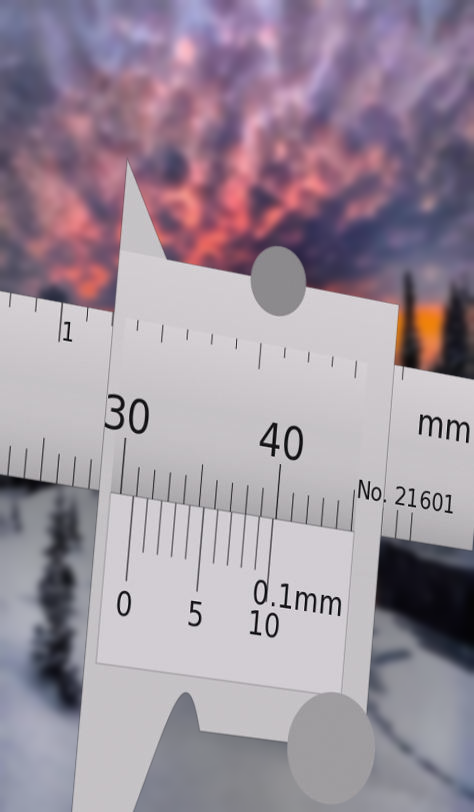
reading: 30.8
